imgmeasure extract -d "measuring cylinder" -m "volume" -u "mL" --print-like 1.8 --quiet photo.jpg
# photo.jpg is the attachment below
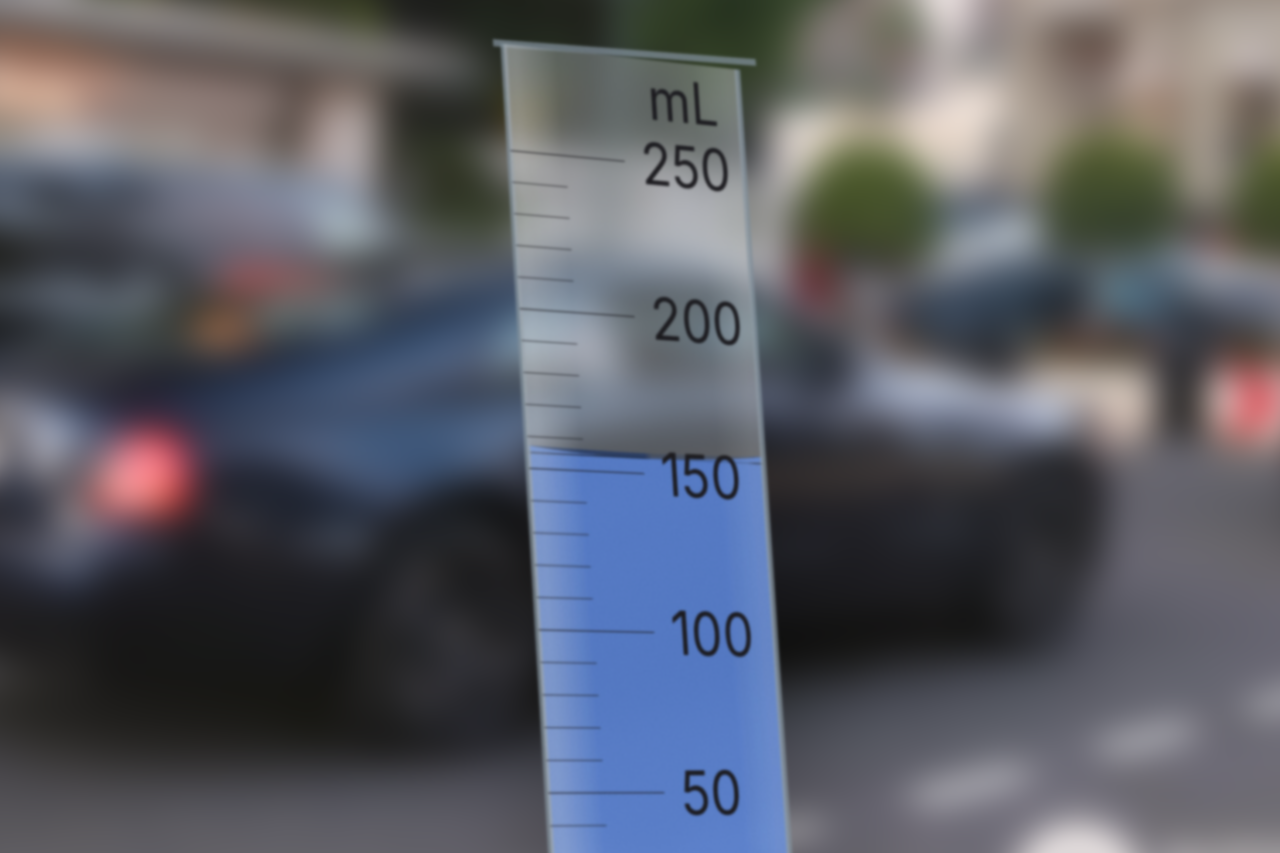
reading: 155
